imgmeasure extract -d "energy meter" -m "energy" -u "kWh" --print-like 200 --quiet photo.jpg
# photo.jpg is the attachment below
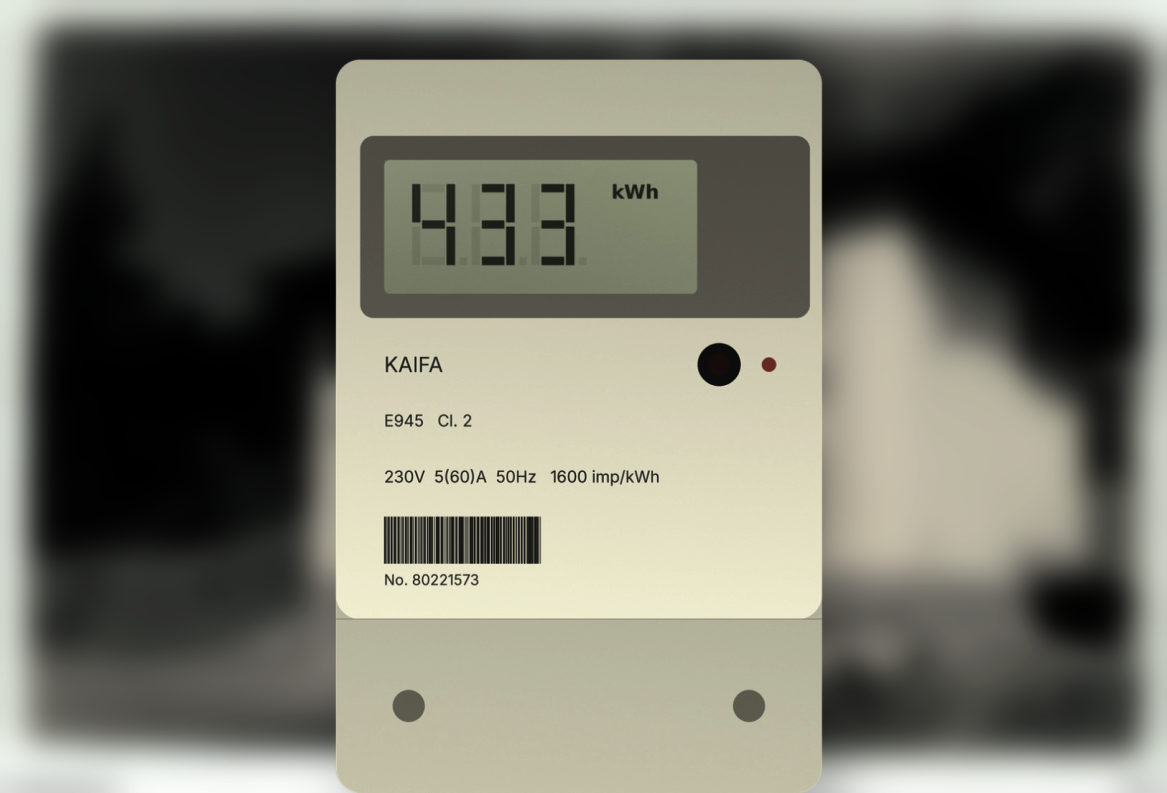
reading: 433
